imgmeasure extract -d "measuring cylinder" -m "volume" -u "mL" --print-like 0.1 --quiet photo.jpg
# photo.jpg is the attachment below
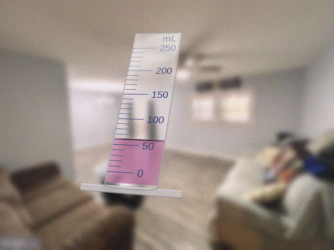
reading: 60
